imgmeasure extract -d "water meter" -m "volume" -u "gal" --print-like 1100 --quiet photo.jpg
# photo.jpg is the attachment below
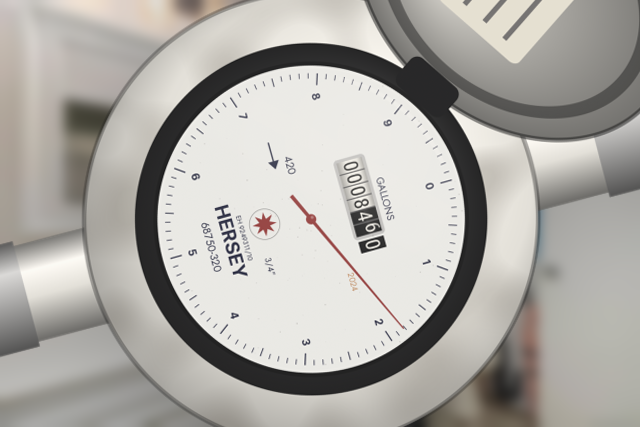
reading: 8461.8
